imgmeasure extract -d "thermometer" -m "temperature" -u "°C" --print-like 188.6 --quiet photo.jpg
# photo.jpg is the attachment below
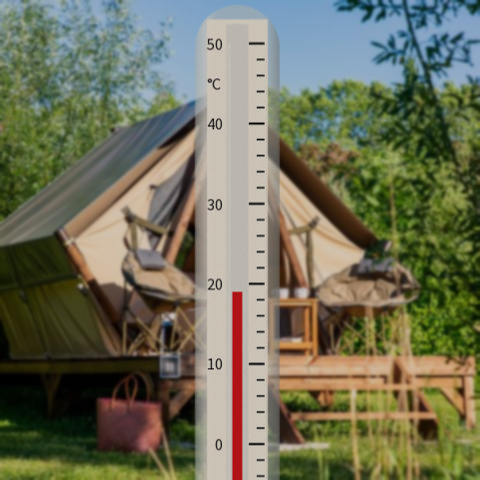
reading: 19
